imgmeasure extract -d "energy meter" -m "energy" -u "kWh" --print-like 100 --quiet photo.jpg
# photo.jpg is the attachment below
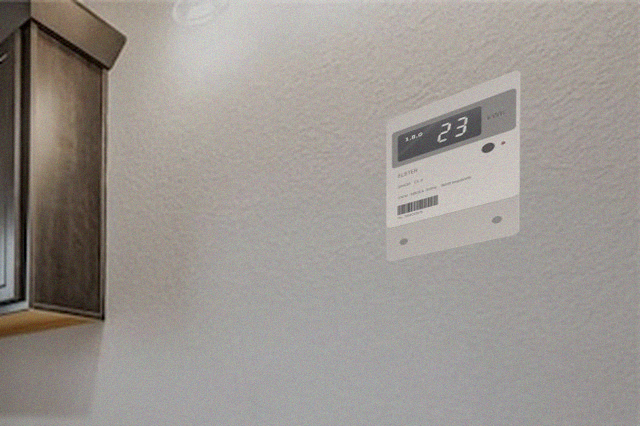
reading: 23
